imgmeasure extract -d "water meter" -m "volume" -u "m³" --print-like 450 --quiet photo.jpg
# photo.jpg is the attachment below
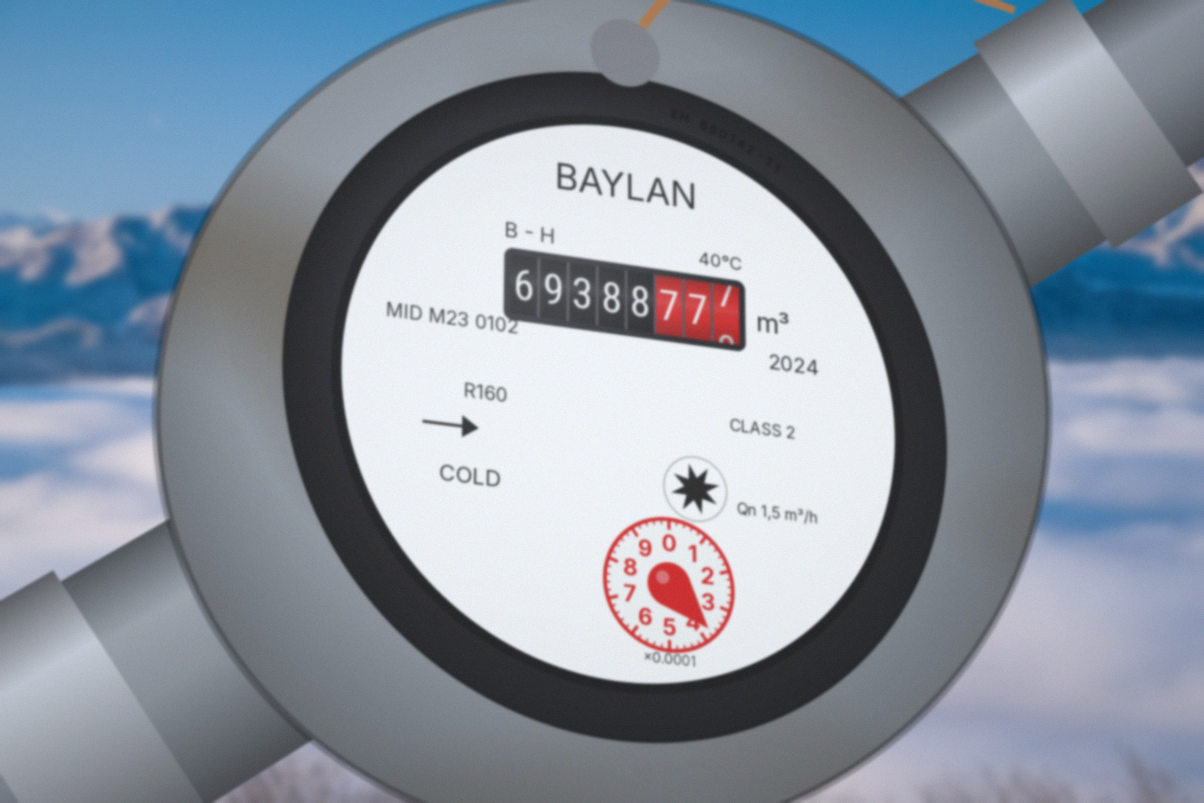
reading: 69388.7773
